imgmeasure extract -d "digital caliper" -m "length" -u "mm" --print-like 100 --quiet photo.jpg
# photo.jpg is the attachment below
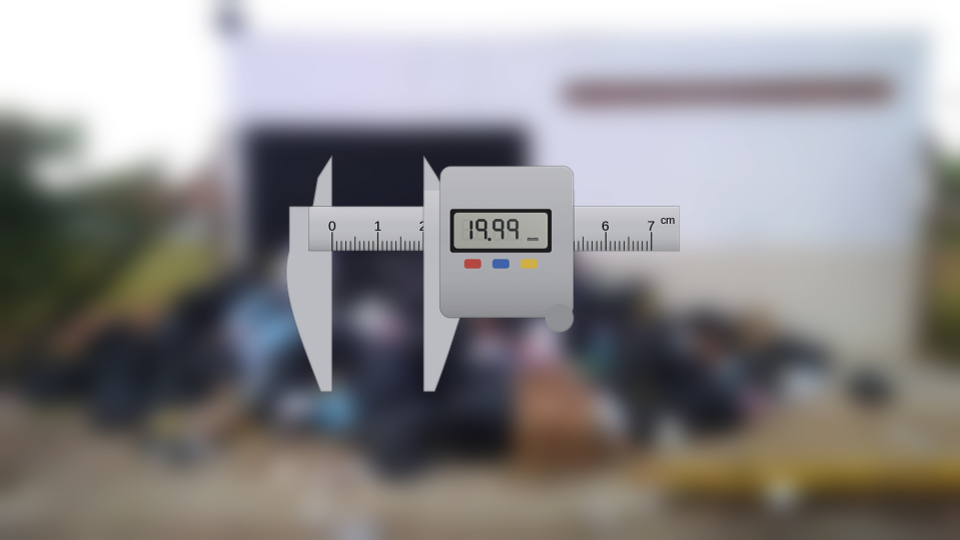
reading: 19.99
